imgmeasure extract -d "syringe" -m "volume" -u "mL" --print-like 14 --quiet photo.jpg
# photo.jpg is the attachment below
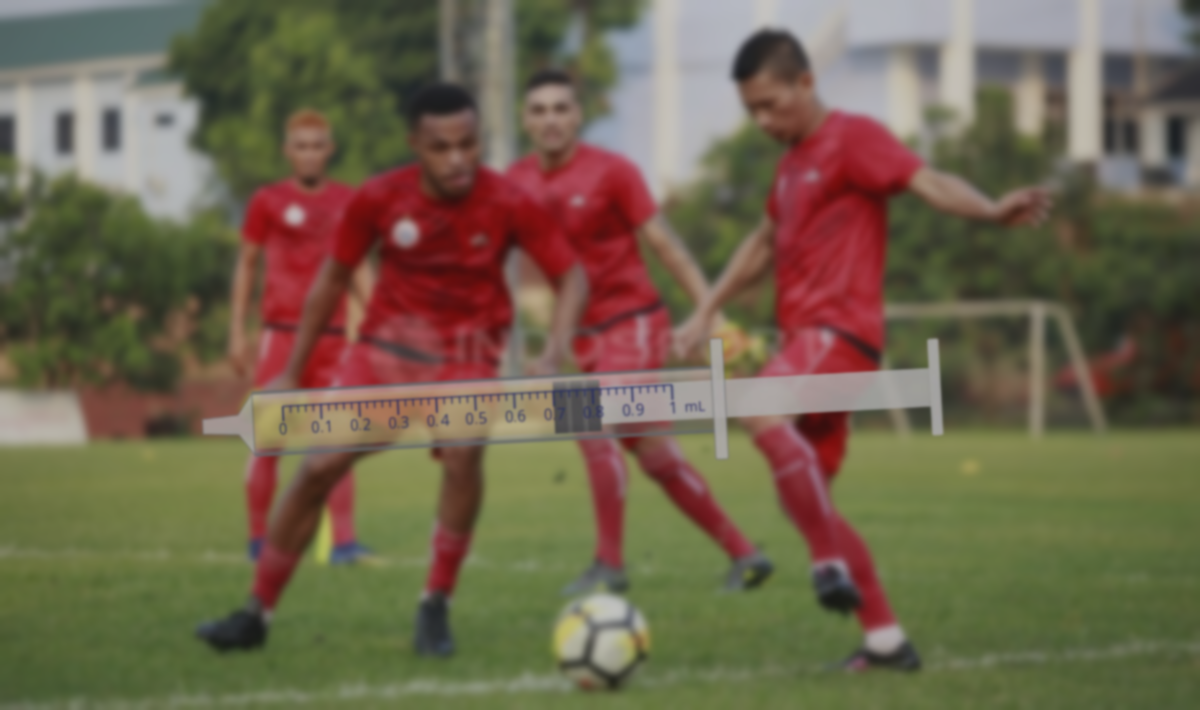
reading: 0.7
